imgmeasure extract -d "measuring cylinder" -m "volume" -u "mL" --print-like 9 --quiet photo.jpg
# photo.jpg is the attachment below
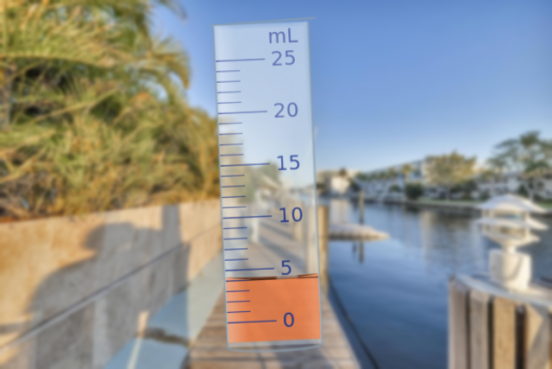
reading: 4
